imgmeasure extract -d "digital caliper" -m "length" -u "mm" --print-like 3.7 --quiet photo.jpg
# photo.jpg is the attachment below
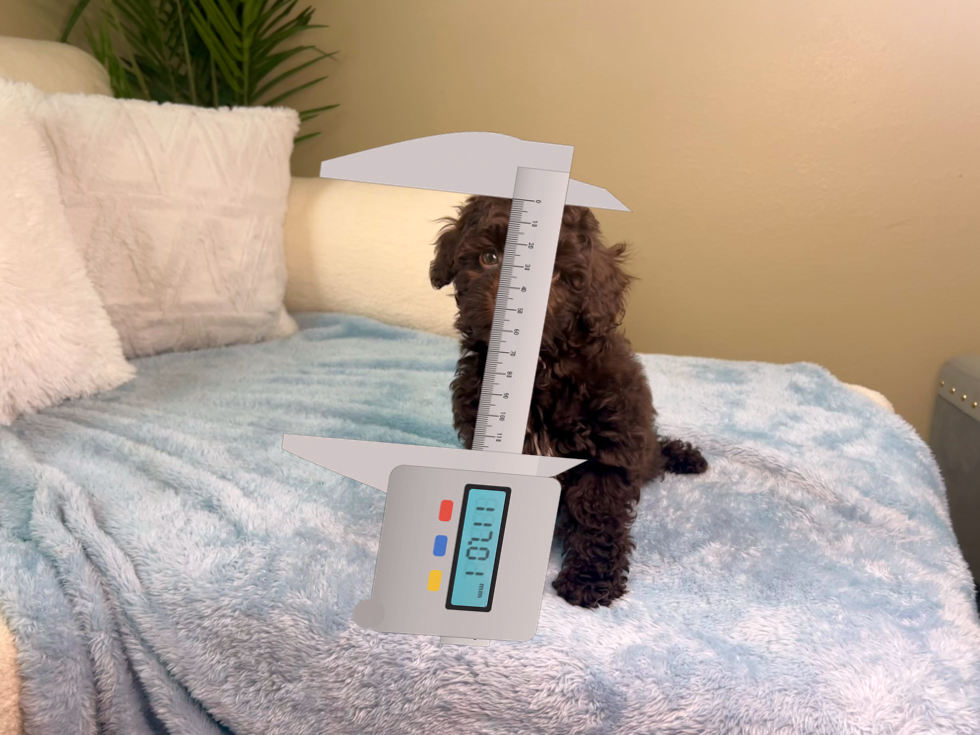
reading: 117.01
